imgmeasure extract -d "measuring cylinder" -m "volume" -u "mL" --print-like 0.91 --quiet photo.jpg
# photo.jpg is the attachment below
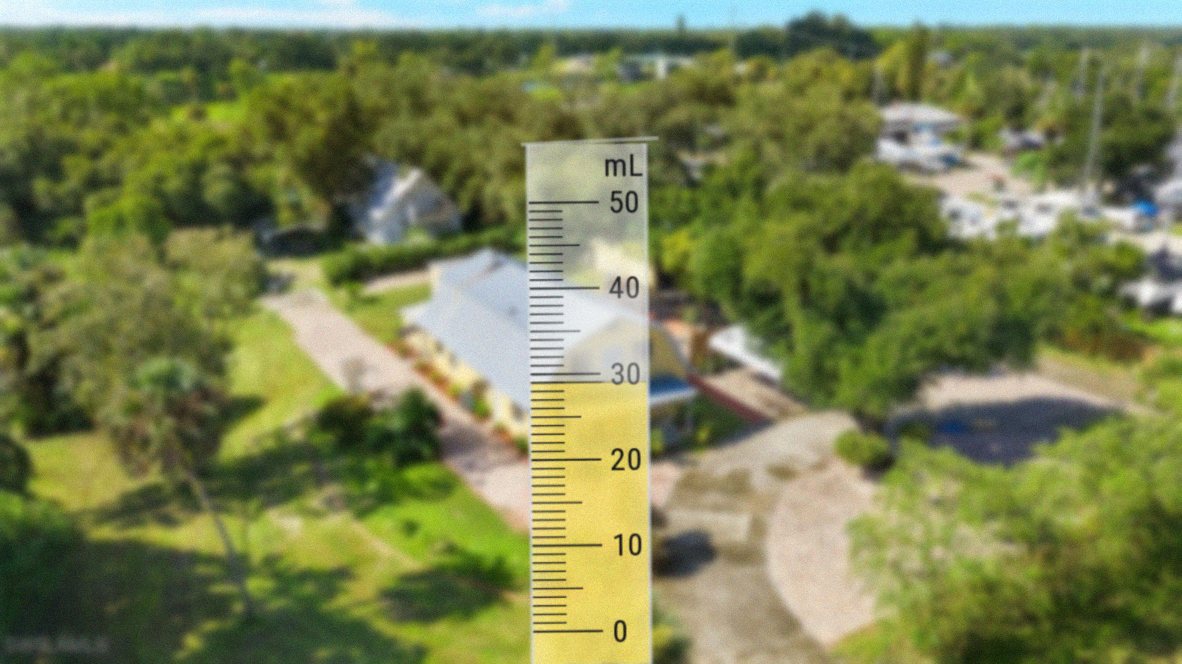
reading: 29
